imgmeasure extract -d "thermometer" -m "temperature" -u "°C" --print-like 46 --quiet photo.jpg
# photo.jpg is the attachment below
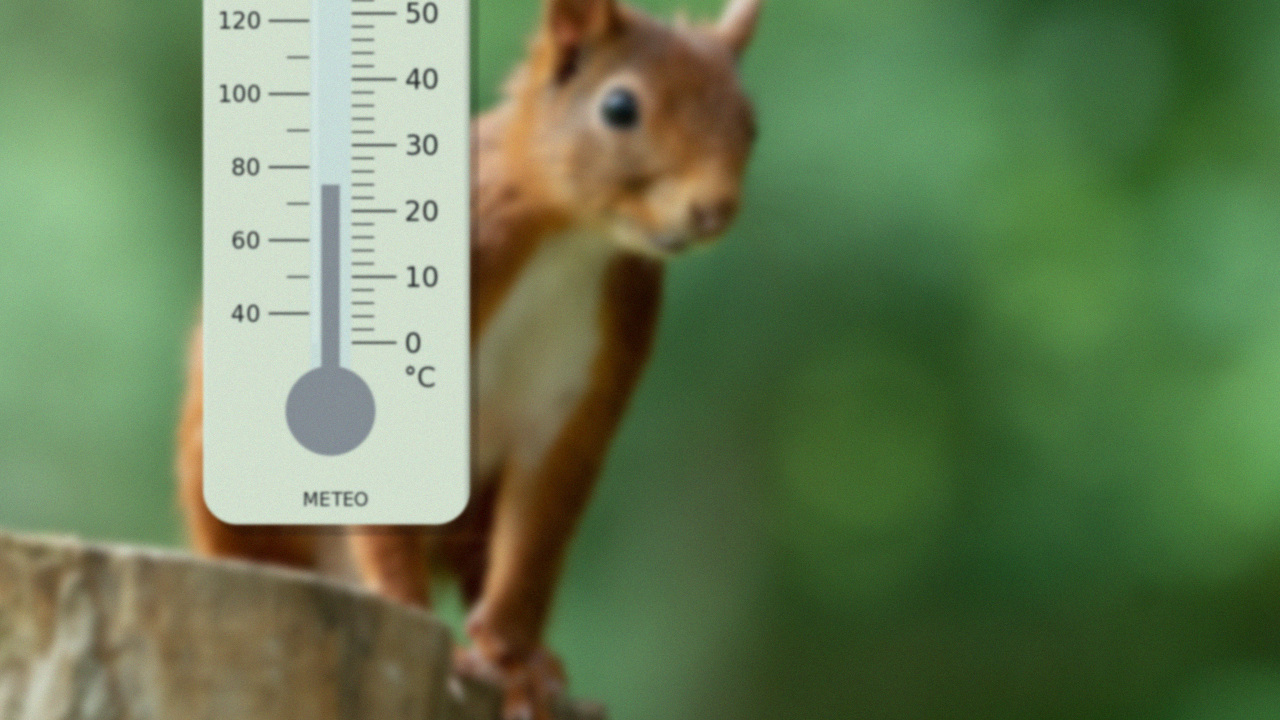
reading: 24
